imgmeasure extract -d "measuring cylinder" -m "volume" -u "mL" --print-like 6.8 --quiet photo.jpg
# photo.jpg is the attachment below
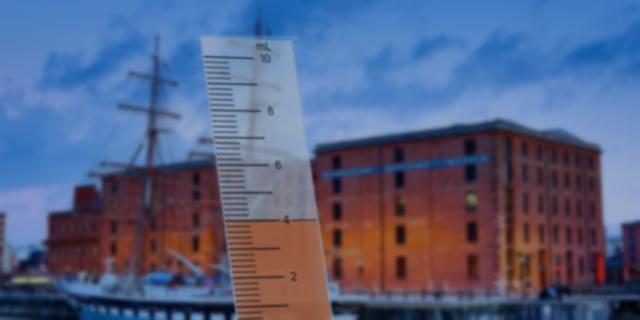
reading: 4
